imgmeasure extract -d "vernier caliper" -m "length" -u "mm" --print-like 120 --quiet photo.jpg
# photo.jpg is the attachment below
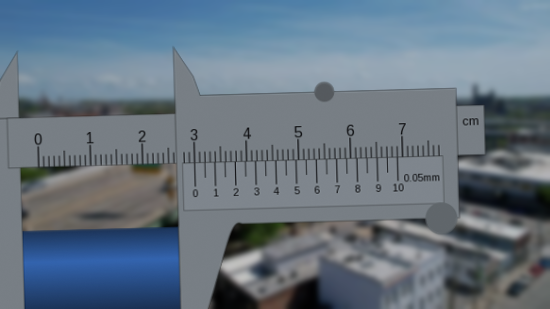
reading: 30.0
